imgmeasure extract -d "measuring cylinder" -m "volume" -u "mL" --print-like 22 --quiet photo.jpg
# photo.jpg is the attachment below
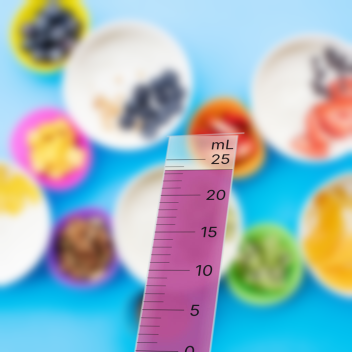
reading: 23.5
